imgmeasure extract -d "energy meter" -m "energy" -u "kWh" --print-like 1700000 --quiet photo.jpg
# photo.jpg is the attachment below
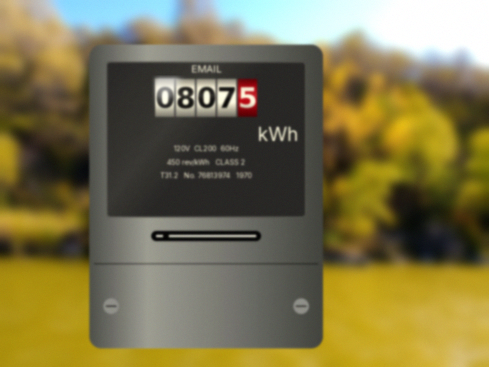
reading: 807.5
